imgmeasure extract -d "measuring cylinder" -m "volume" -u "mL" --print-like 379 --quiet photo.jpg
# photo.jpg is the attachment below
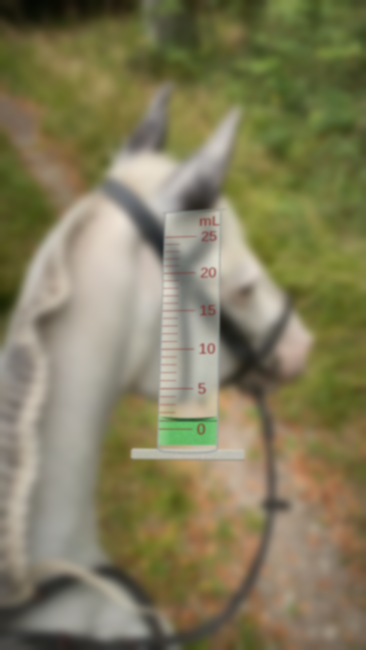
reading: 1
